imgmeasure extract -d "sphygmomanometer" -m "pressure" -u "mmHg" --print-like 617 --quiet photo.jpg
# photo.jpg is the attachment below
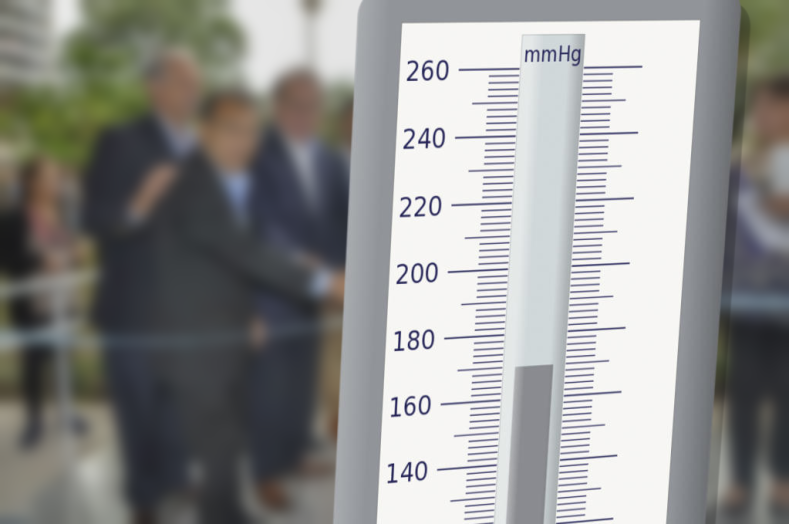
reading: 170
